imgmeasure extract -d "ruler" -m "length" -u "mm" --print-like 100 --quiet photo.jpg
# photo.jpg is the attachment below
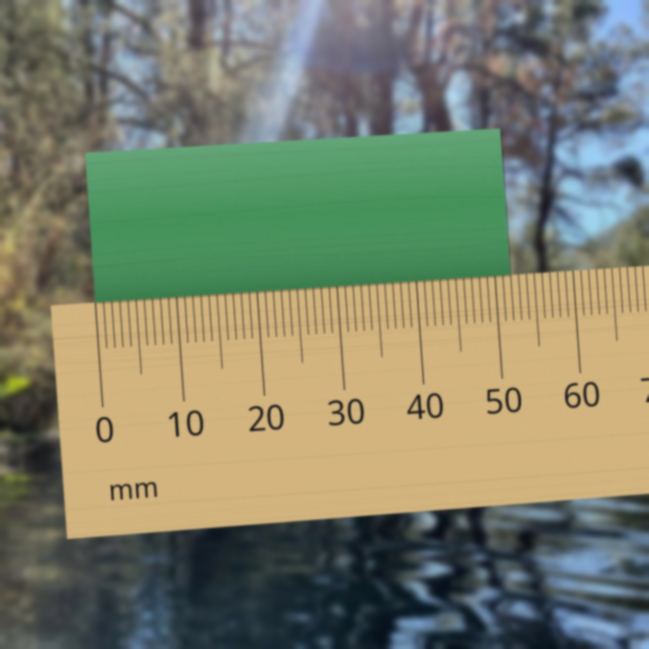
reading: 52
